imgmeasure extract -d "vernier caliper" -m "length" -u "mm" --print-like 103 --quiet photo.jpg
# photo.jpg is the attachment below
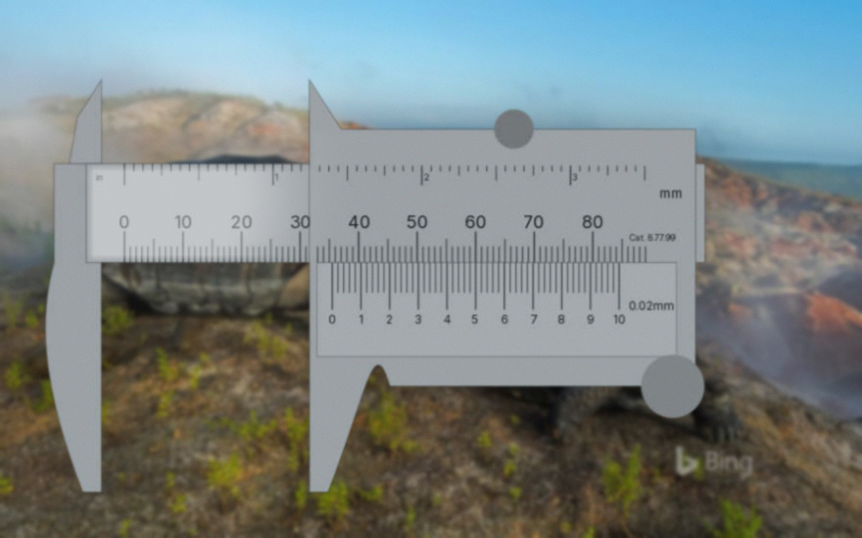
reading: 35.5
